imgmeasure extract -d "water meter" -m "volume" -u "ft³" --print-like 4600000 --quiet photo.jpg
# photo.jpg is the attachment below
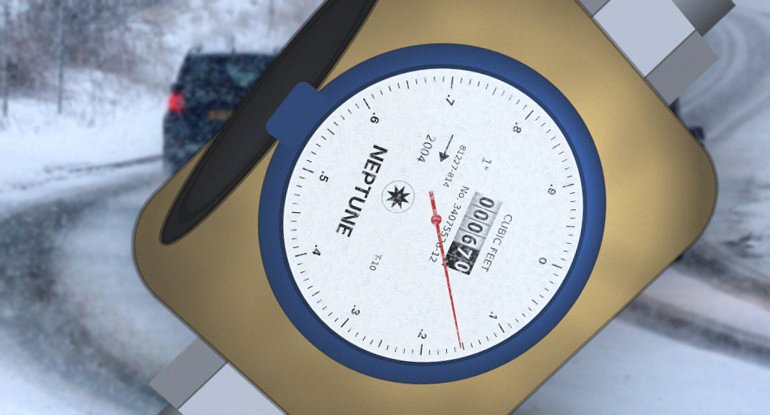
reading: 670.15
